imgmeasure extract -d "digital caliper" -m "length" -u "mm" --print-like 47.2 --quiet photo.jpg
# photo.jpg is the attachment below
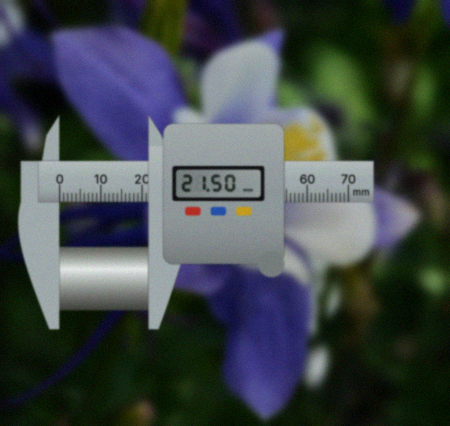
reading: 21.50
